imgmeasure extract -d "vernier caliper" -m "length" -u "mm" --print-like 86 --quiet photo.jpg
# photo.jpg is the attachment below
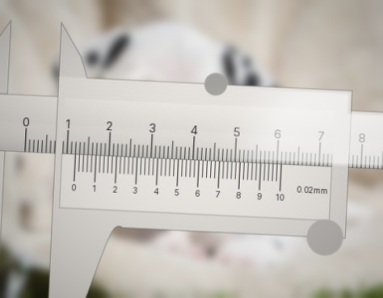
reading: 12.0
